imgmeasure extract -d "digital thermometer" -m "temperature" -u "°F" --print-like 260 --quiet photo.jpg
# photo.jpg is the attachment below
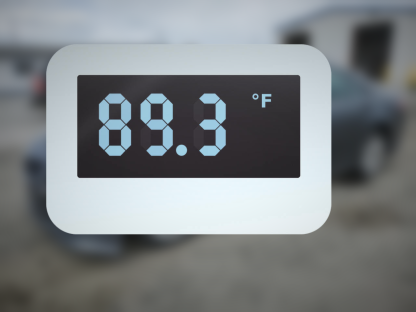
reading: 89.3
